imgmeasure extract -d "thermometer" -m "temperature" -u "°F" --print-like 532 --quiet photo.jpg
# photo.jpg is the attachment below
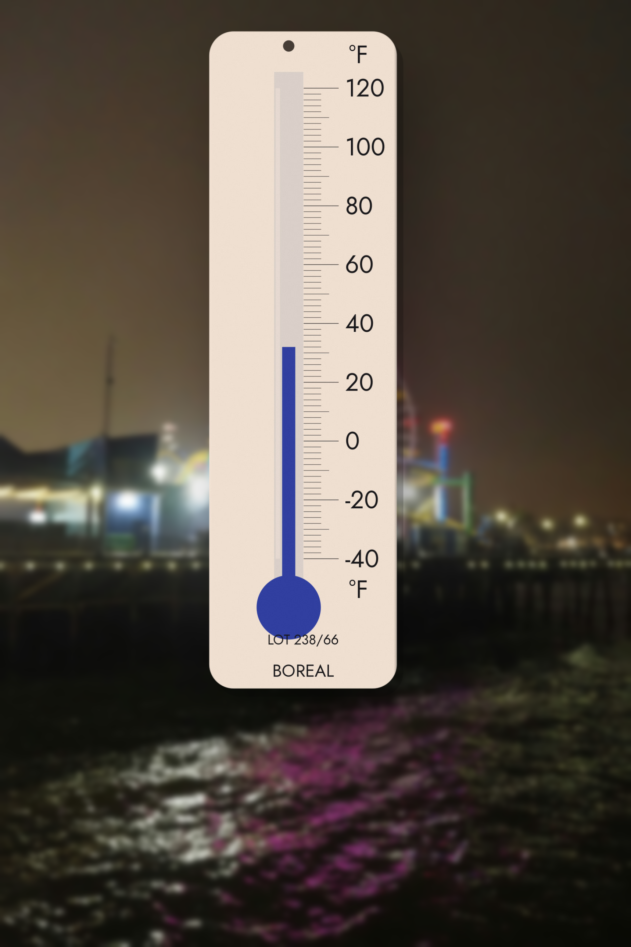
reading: 32
